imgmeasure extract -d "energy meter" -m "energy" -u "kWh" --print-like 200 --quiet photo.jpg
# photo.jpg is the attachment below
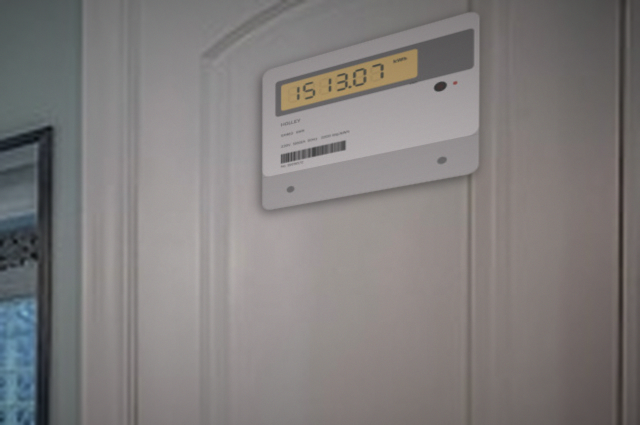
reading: 1513.07
